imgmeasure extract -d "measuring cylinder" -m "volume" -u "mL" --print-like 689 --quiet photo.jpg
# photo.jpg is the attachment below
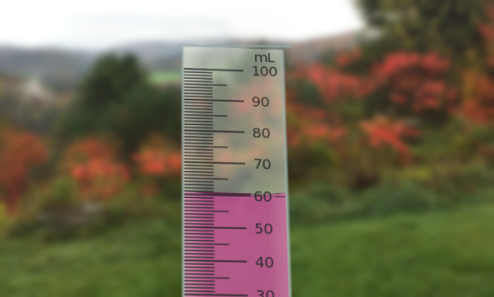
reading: 60
